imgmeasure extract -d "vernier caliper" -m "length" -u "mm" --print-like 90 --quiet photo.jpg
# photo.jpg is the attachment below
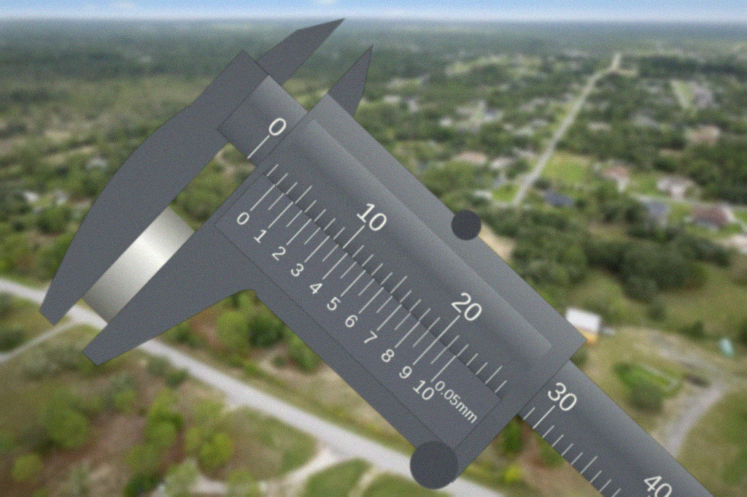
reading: 2.9
